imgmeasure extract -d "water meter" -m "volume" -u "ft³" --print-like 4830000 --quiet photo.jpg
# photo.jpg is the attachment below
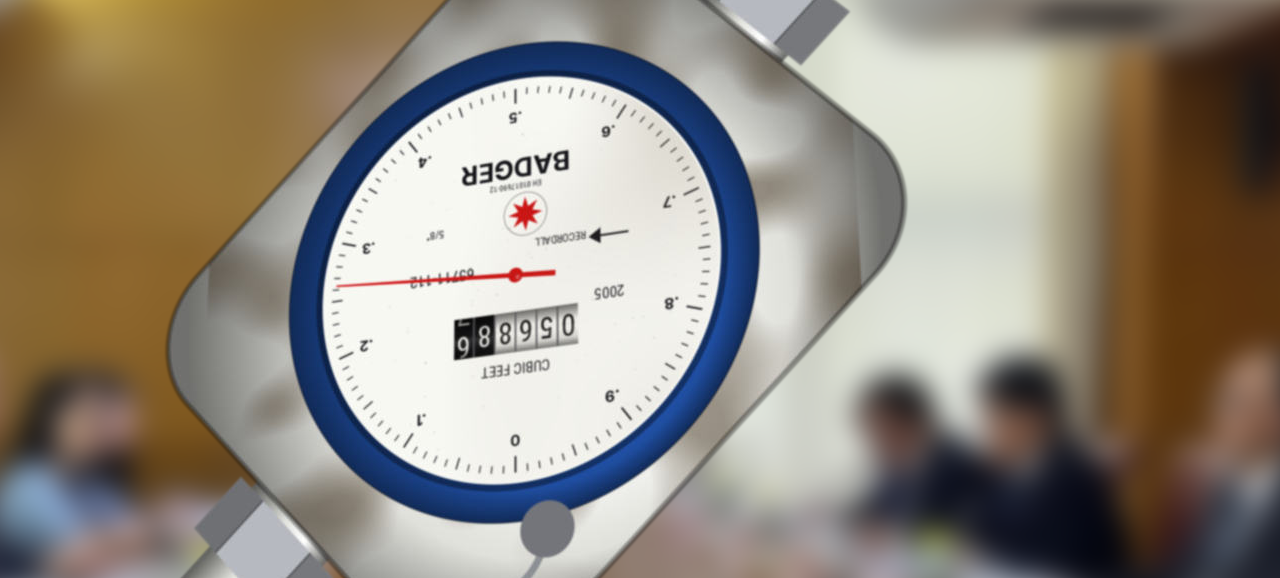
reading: 56886.26
